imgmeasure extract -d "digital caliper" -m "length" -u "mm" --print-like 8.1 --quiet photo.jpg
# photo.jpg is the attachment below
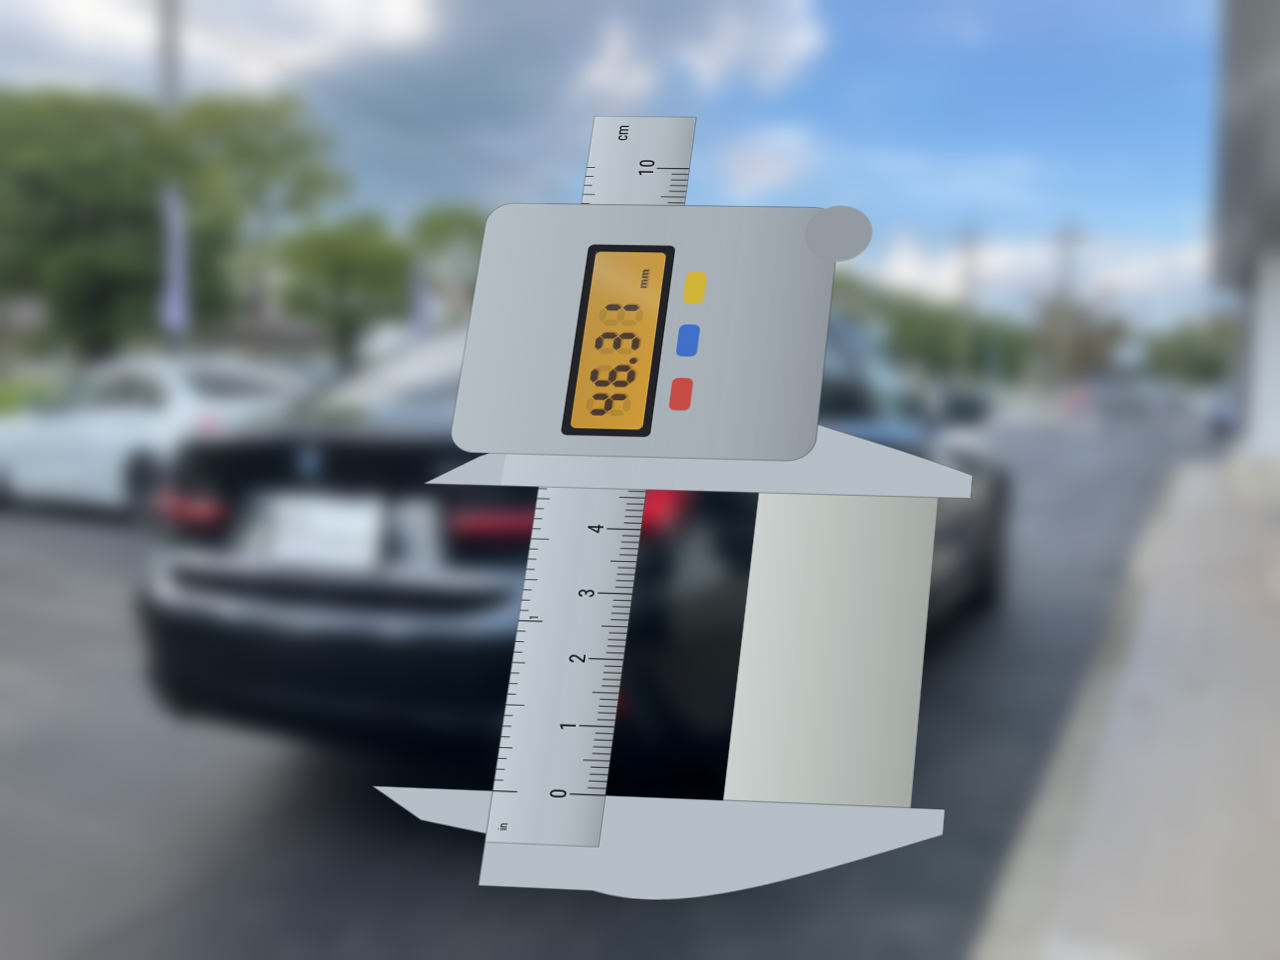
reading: 46.31
